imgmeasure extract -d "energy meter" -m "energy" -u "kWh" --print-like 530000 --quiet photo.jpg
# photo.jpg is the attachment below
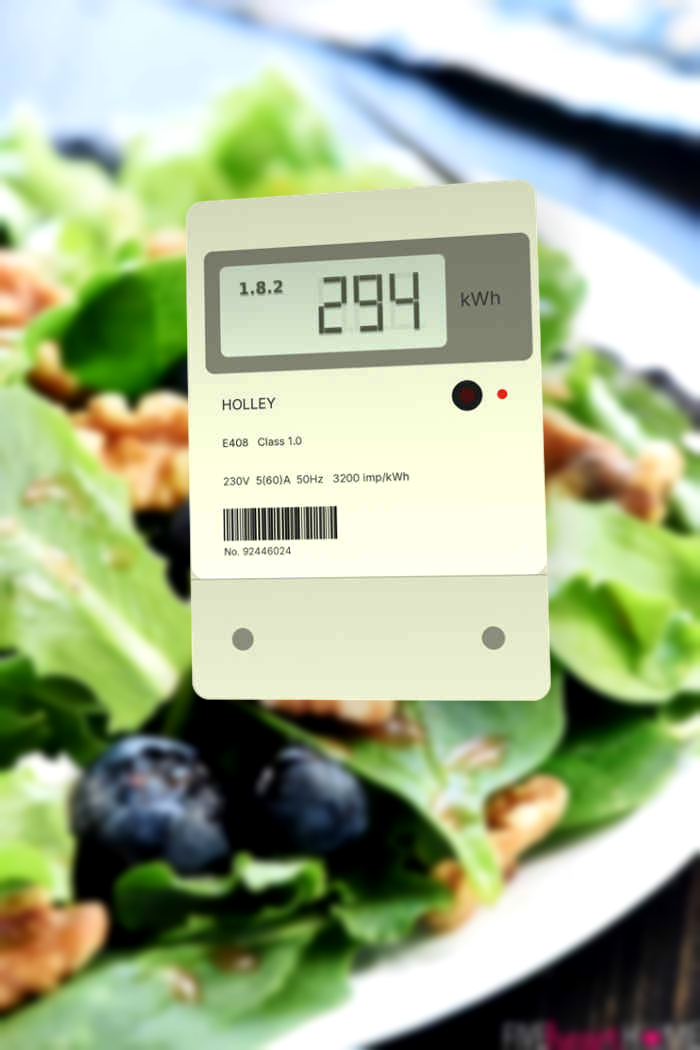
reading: 294
